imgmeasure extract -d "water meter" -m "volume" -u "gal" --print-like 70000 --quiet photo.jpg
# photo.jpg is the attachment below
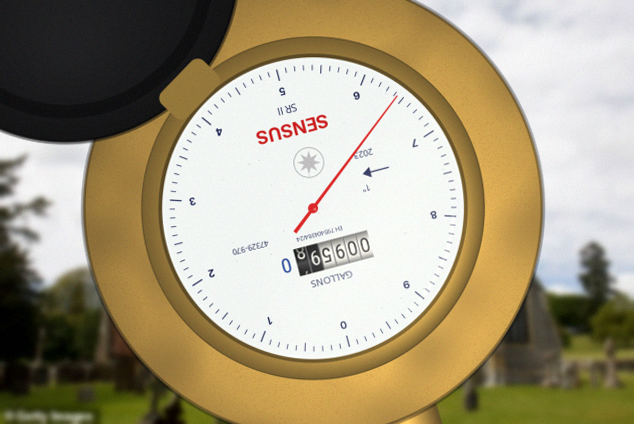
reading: 95976.4
